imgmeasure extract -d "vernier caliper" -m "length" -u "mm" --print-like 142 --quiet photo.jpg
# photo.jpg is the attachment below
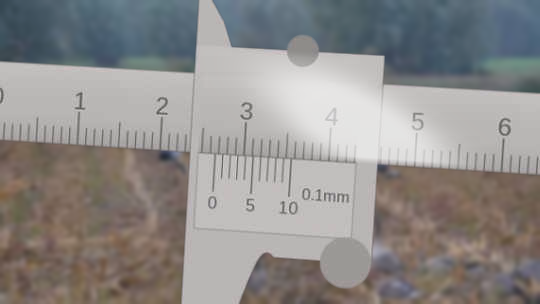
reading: 26.6
